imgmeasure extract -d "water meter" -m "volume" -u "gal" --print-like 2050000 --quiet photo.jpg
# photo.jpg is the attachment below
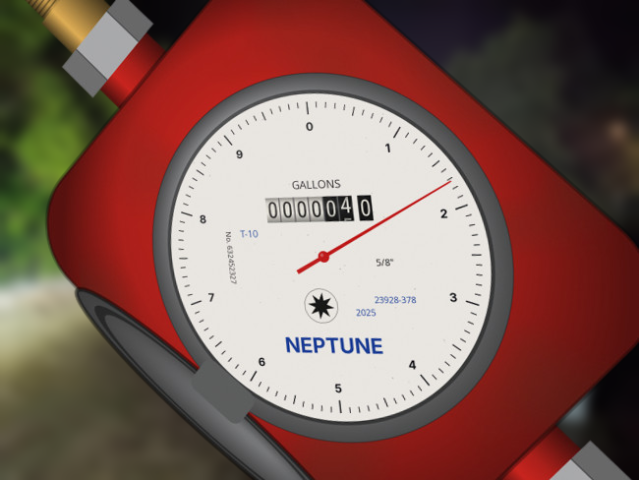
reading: 41.7
